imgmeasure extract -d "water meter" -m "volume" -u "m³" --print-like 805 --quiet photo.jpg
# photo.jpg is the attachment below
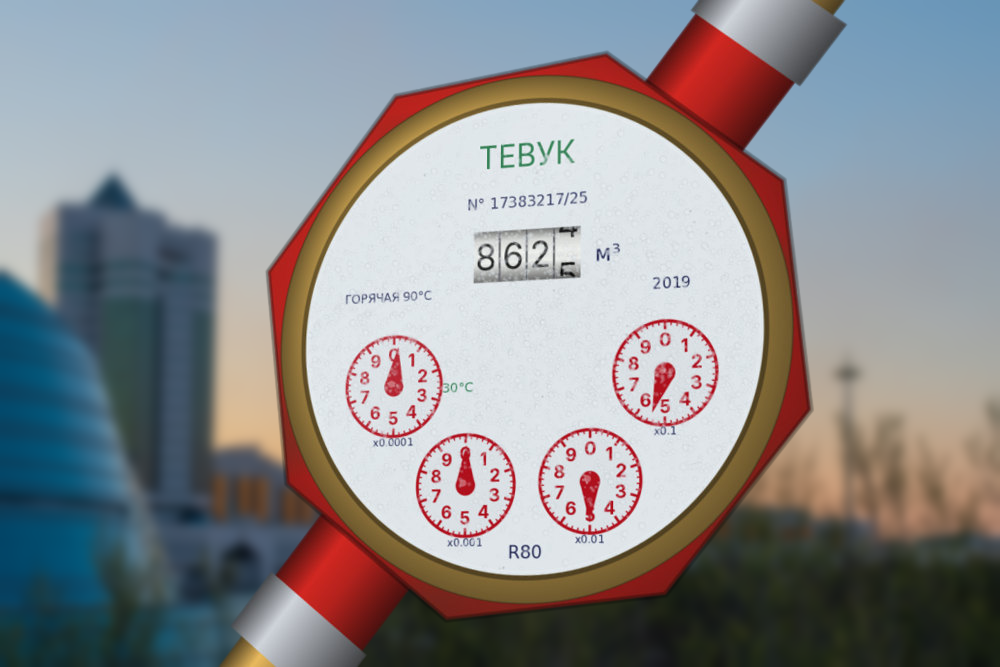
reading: 8624.5500
